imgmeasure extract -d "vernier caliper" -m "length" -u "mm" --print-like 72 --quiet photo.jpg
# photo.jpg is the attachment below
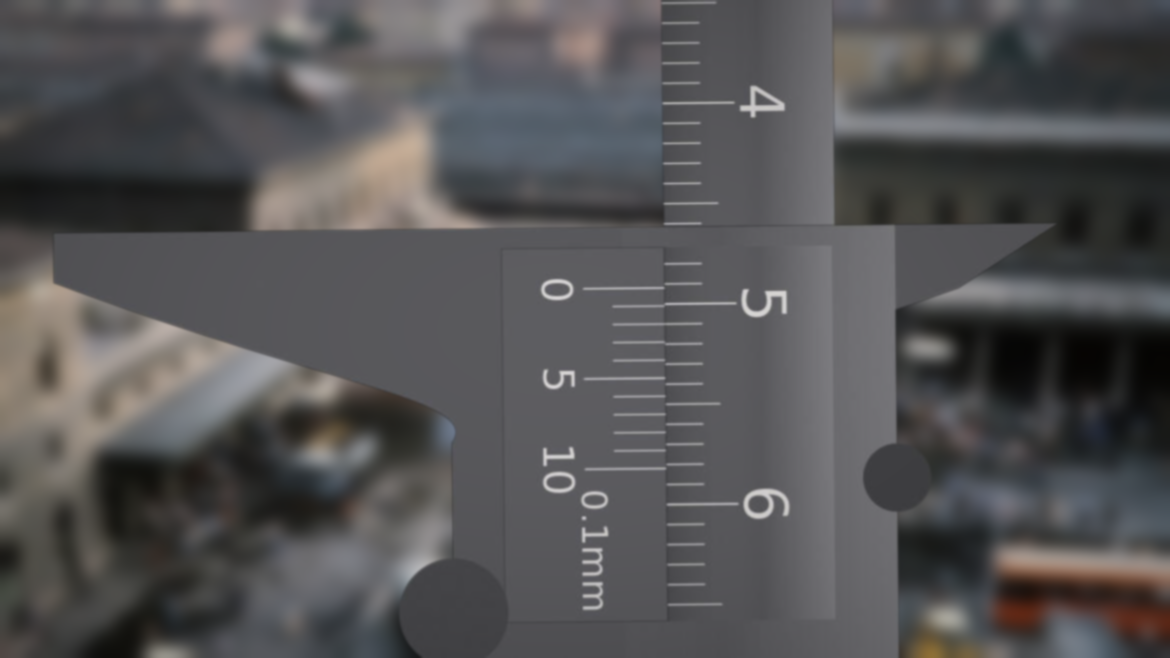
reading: 49.2
